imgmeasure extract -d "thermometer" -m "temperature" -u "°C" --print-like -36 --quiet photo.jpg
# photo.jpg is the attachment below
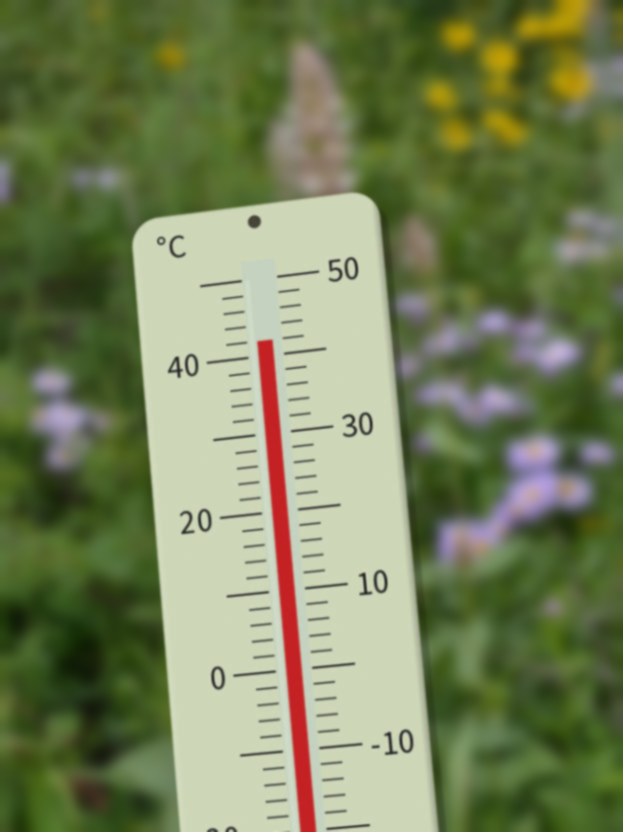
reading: 42
